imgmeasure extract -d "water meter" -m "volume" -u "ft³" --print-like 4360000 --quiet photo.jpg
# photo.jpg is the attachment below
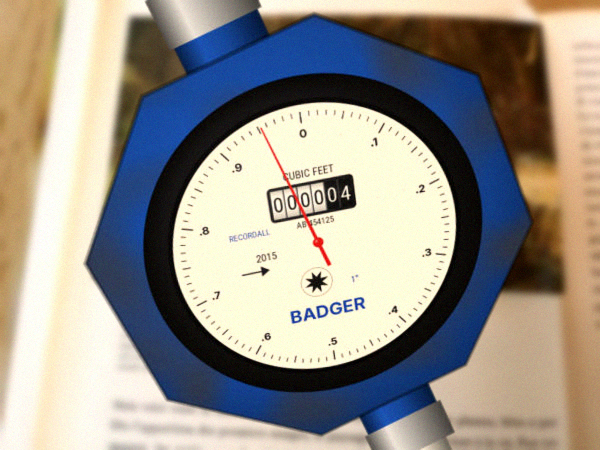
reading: 3.95
